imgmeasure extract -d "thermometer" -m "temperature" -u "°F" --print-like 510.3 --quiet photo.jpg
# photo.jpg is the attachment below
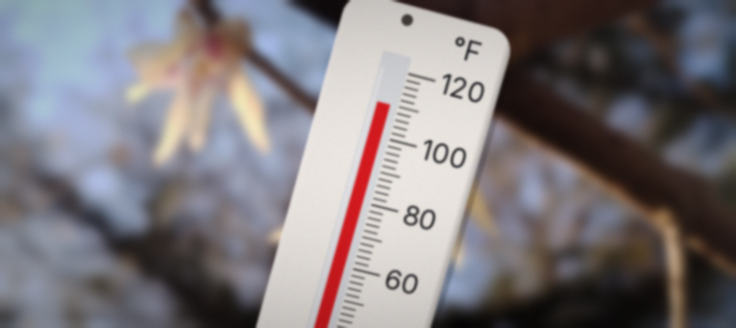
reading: 110
